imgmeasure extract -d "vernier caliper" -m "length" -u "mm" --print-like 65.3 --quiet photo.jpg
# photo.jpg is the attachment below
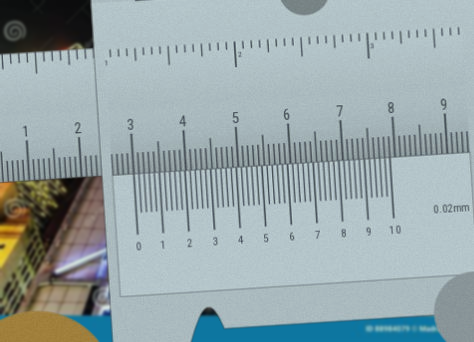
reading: 30.0
